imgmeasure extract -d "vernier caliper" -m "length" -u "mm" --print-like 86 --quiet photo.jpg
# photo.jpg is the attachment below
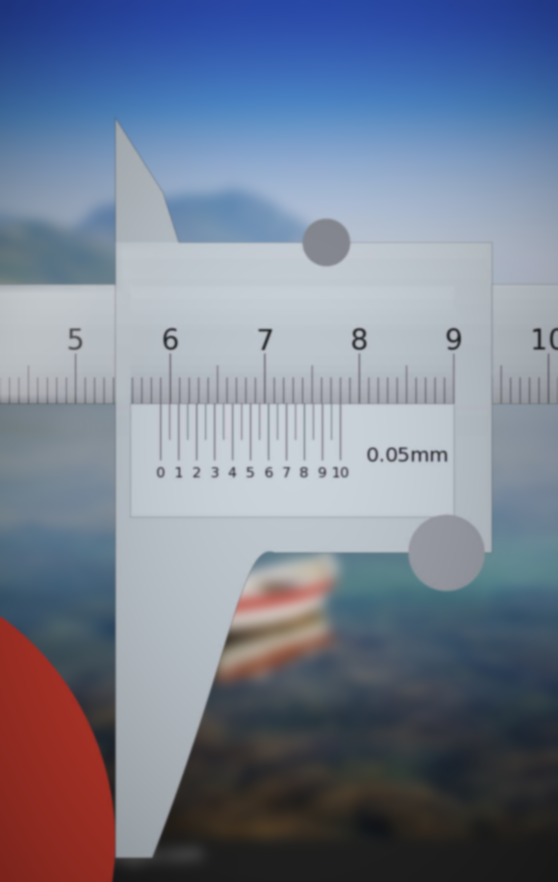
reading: 59.0
